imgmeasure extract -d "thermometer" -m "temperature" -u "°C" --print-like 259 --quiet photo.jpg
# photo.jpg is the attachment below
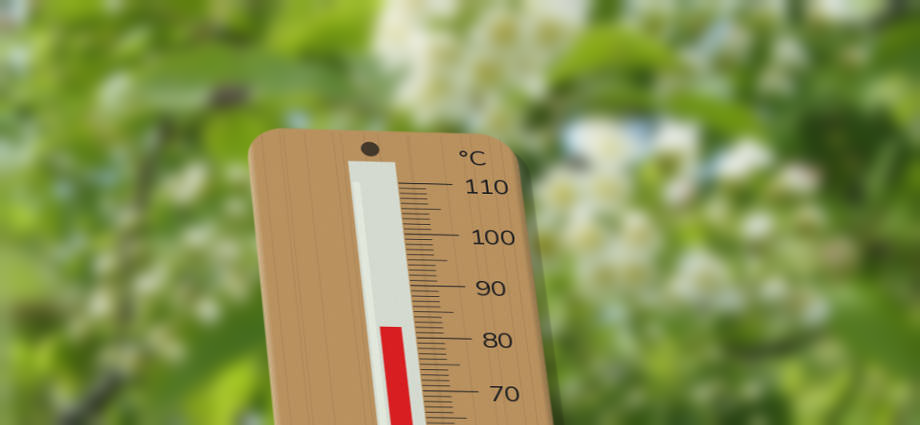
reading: 82
